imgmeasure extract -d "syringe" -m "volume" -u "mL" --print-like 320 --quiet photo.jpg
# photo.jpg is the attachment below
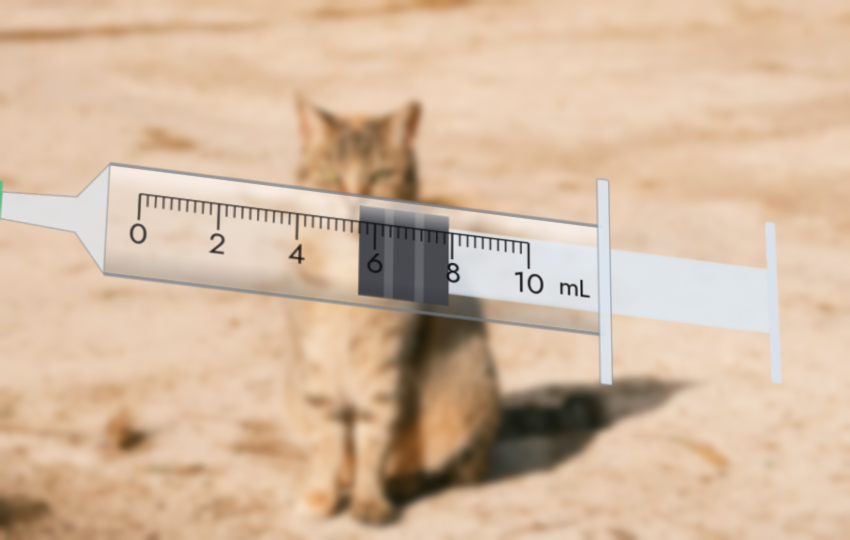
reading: 5.6
